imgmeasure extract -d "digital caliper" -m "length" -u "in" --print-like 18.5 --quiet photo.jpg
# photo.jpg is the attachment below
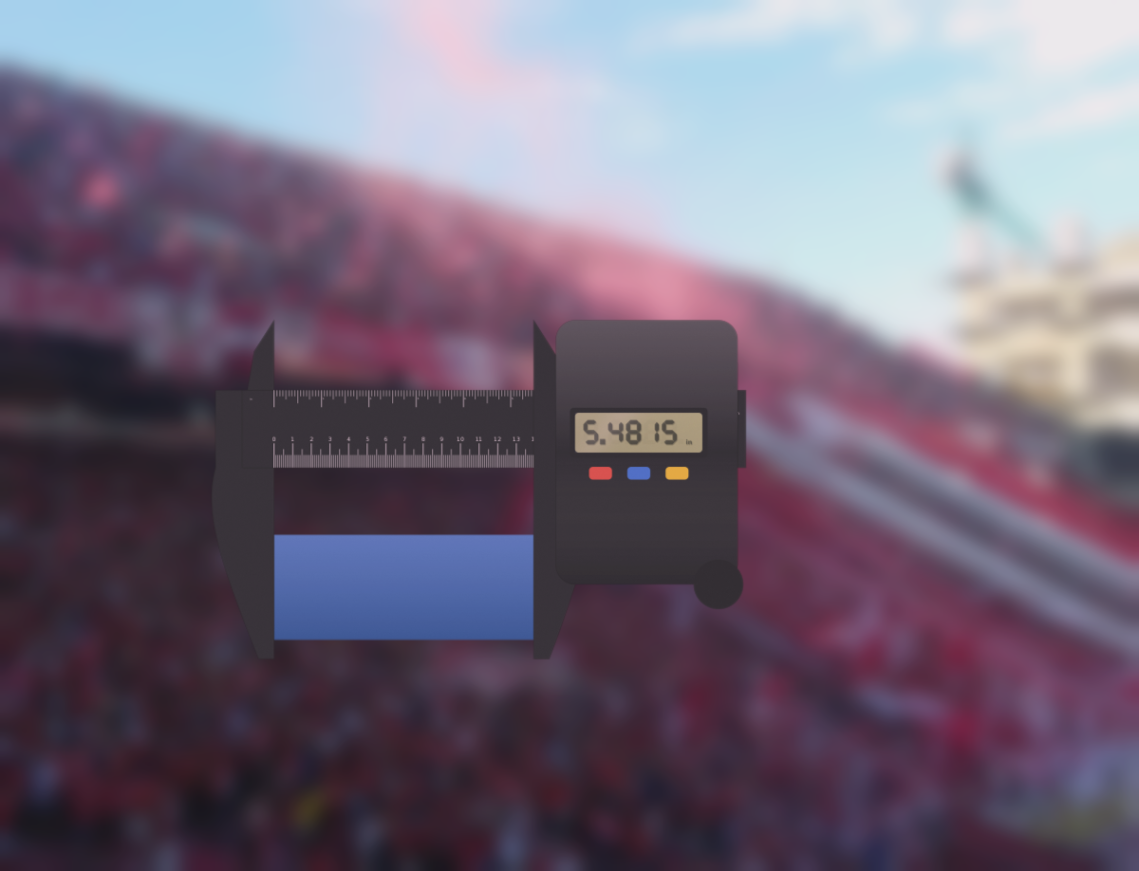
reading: 5.4815
